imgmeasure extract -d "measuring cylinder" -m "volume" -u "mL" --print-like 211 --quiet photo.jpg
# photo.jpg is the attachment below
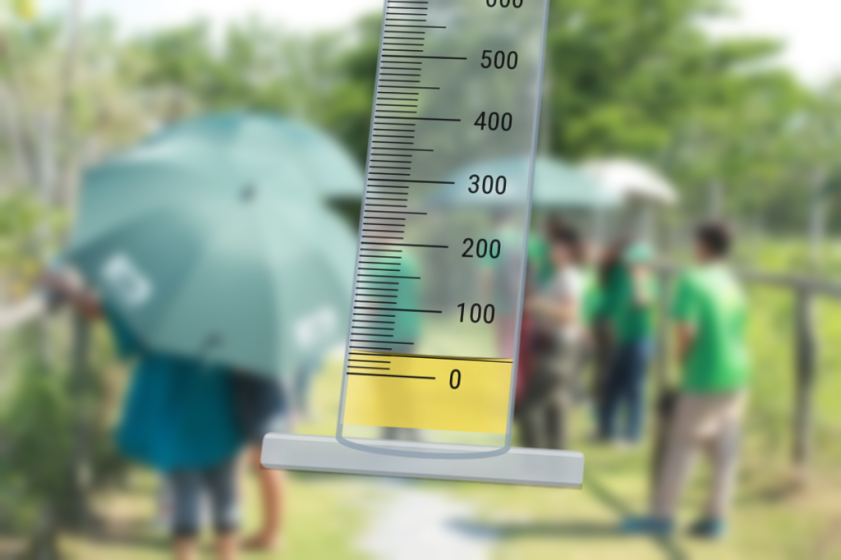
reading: 30
